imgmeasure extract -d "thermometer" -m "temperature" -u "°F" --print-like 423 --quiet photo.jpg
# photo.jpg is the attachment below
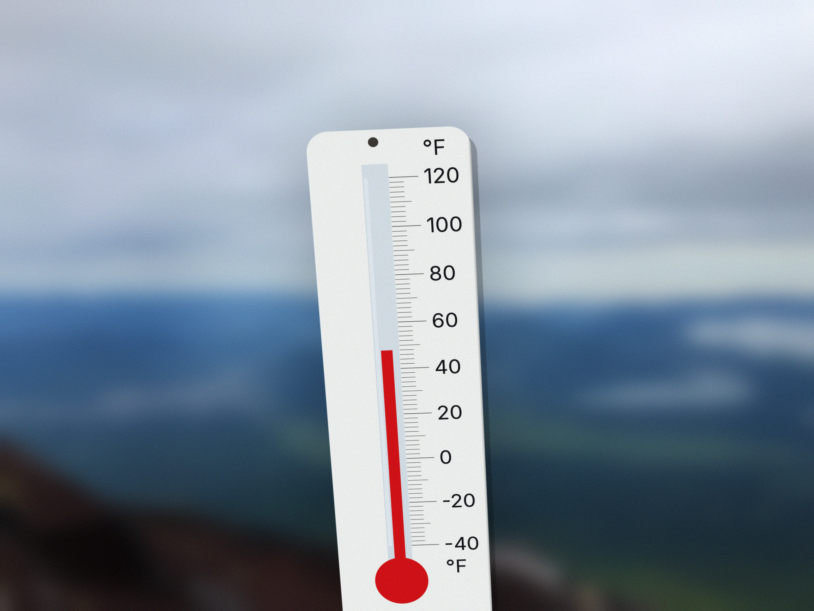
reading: 48
